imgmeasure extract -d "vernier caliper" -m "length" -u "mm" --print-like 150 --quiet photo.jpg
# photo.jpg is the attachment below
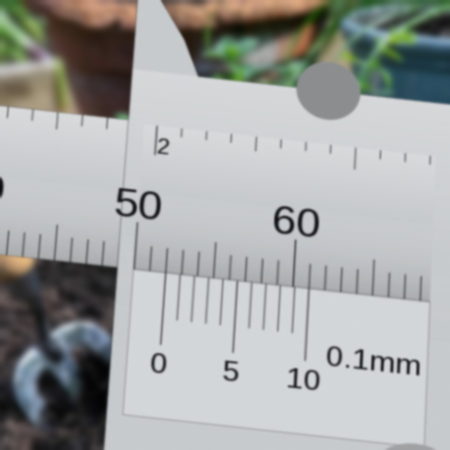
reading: 52.0
